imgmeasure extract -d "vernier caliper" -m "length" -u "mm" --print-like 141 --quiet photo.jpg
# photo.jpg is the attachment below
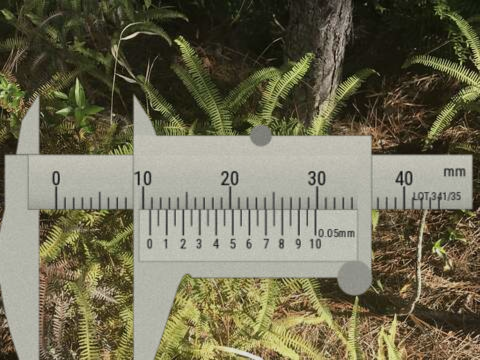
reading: 10.8
